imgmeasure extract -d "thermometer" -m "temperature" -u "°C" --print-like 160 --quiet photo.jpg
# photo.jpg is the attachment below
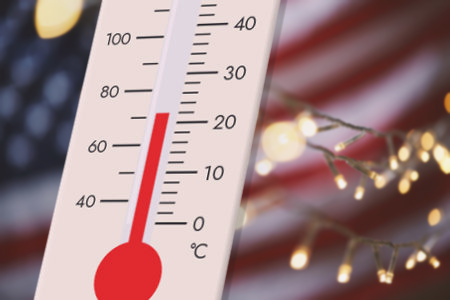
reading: 22
